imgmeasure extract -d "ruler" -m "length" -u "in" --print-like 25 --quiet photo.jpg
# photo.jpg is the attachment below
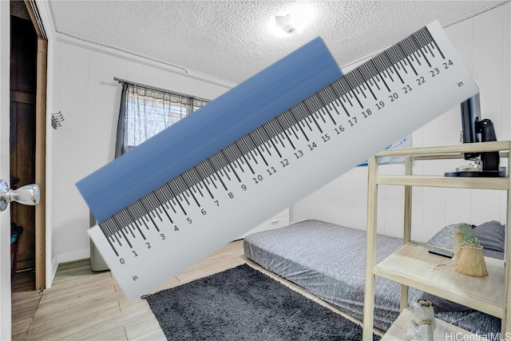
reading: 18
